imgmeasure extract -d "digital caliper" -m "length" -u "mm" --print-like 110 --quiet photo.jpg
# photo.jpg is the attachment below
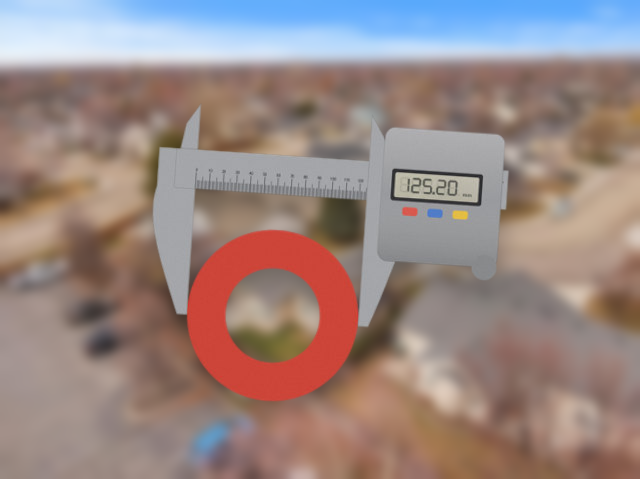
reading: 125.20
